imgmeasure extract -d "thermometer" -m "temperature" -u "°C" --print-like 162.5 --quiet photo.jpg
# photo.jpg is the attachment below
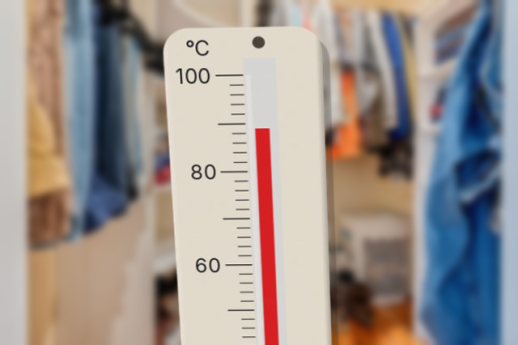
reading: 89
